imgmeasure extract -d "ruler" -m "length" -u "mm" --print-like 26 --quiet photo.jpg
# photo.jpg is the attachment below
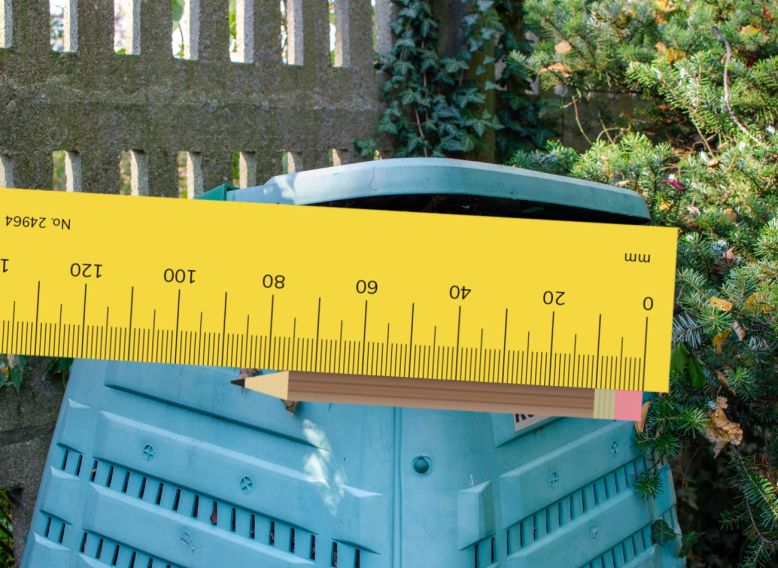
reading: 88
